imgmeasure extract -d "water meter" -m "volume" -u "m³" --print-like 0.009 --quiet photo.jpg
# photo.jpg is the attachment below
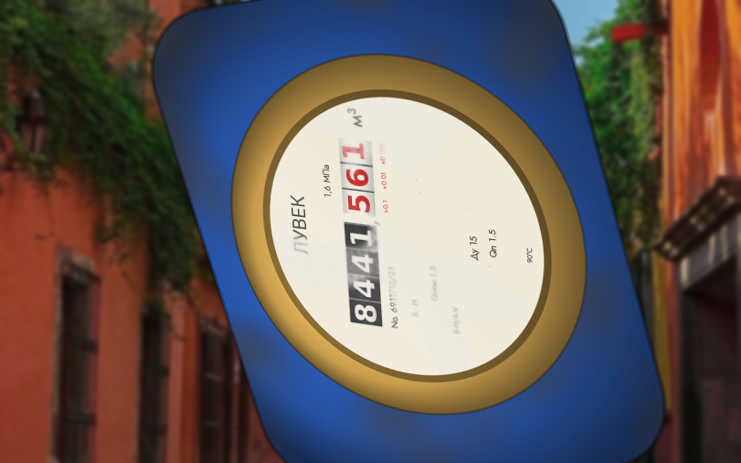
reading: 8441.561
